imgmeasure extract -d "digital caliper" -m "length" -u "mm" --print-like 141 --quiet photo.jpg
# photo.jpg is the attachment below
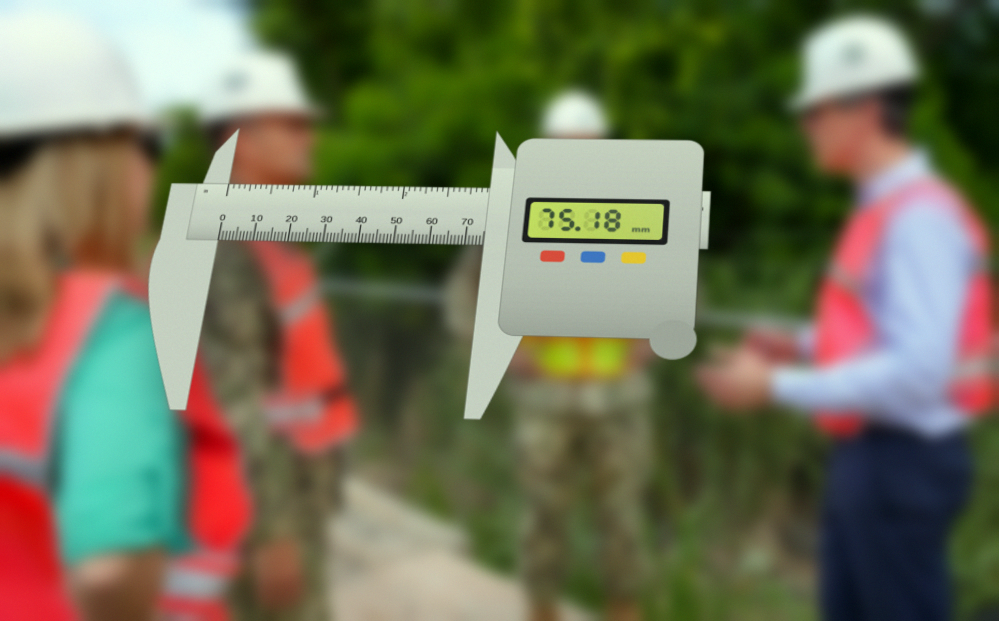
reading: 75.18
